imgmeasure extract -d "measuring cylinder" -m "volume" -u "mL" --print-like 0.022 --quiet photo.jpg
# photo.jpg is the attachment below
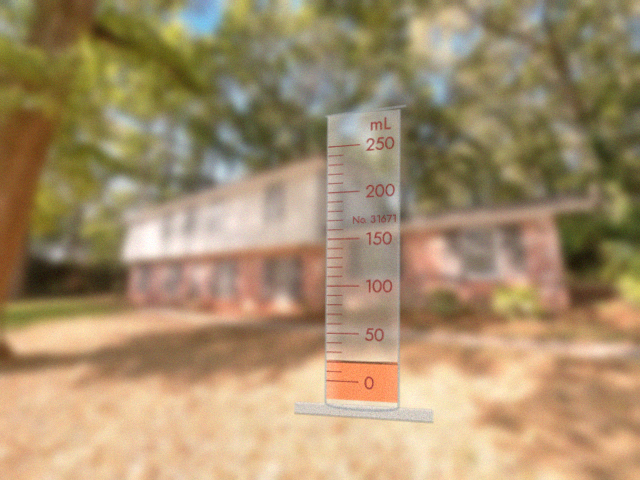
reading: 20
